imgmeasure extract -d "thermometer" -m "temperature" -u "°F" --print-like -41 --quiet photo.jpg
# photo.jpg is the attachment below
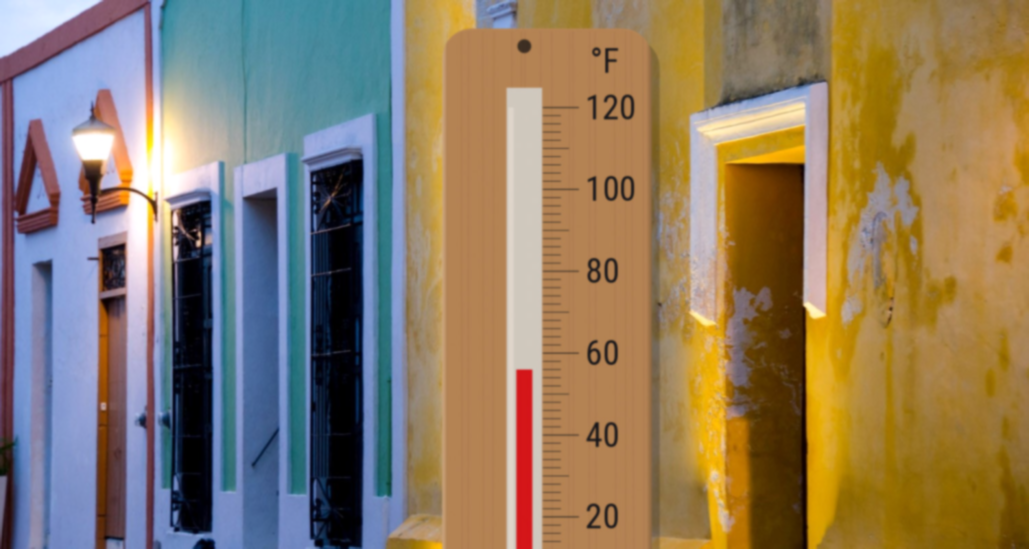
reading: 56
